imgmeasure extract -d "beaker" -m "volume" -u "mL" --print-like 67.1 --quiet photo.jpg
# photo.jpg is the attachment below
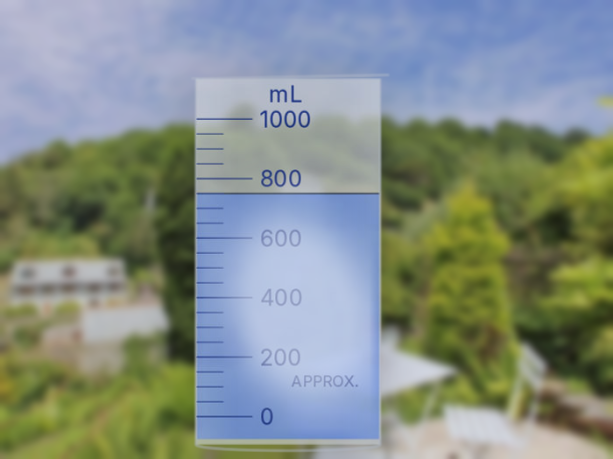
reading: 750
